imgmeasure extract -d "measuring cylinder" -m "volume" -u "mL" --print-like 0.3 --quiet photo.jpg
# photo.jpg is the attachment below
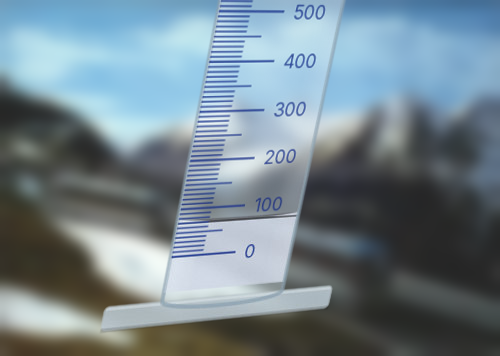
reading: 70
